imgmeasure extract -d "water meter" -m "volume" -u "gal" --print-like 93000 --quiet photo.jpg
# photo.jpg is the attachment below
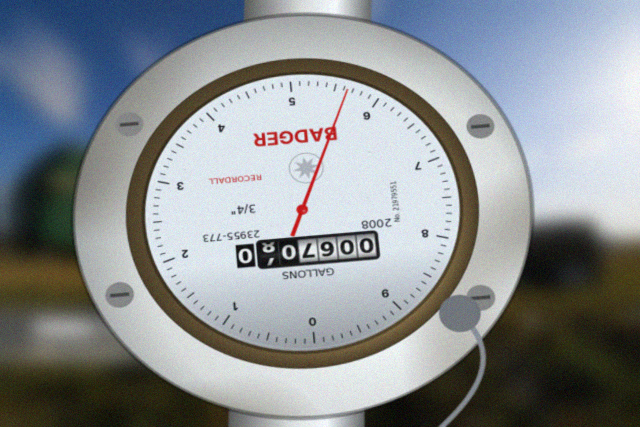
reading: 67075.6
